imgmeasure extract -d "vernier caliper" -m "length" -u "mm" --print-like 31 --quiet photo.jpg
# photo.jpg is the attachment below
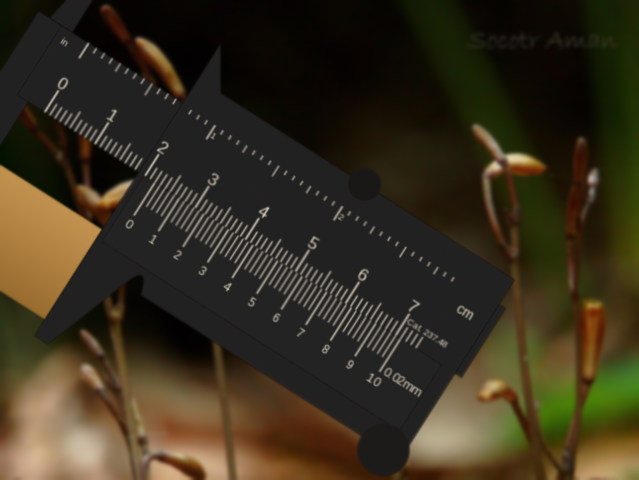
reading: 22.0
